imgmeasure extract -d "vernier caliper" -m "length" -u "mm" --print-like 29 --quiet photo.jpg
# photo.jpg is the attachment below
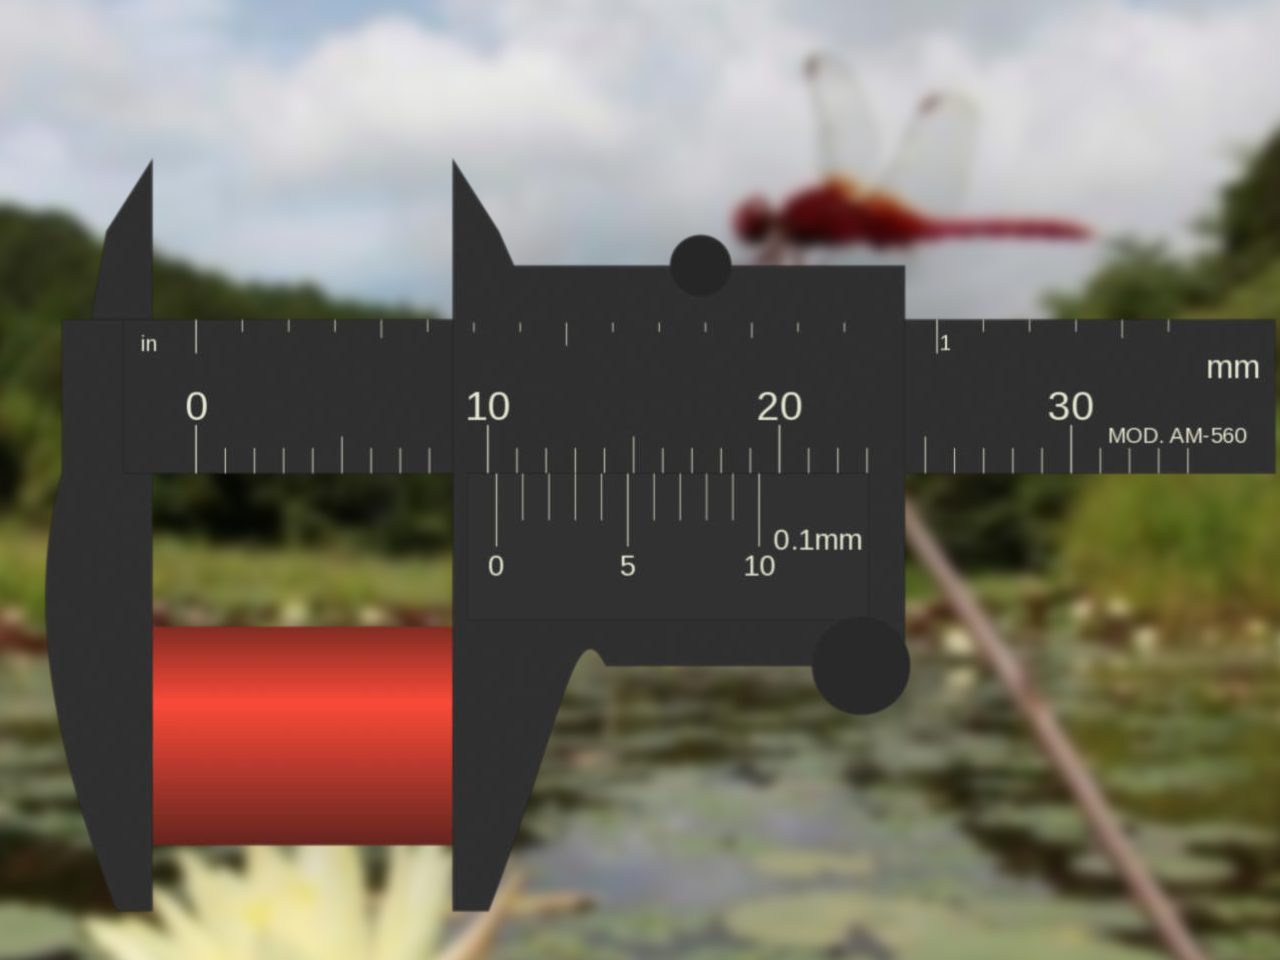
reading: 10.3
